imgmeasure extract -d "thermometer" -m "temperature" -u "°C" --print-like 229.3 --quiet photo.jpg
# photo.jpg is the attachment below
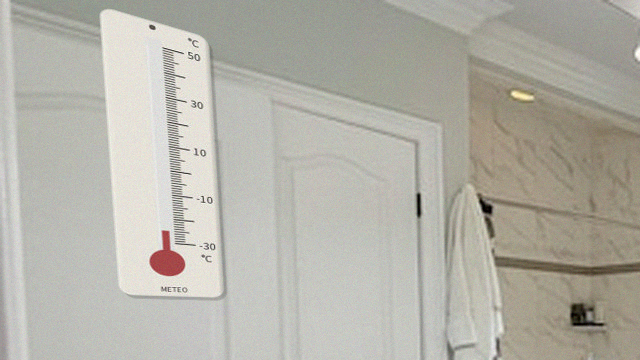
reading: -25
